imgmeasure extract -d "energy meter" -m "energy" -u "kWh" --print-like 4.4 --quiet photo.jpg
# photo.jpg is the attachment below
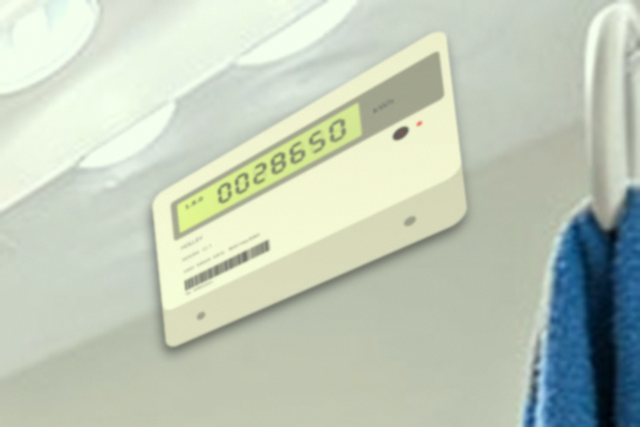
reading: 28650
